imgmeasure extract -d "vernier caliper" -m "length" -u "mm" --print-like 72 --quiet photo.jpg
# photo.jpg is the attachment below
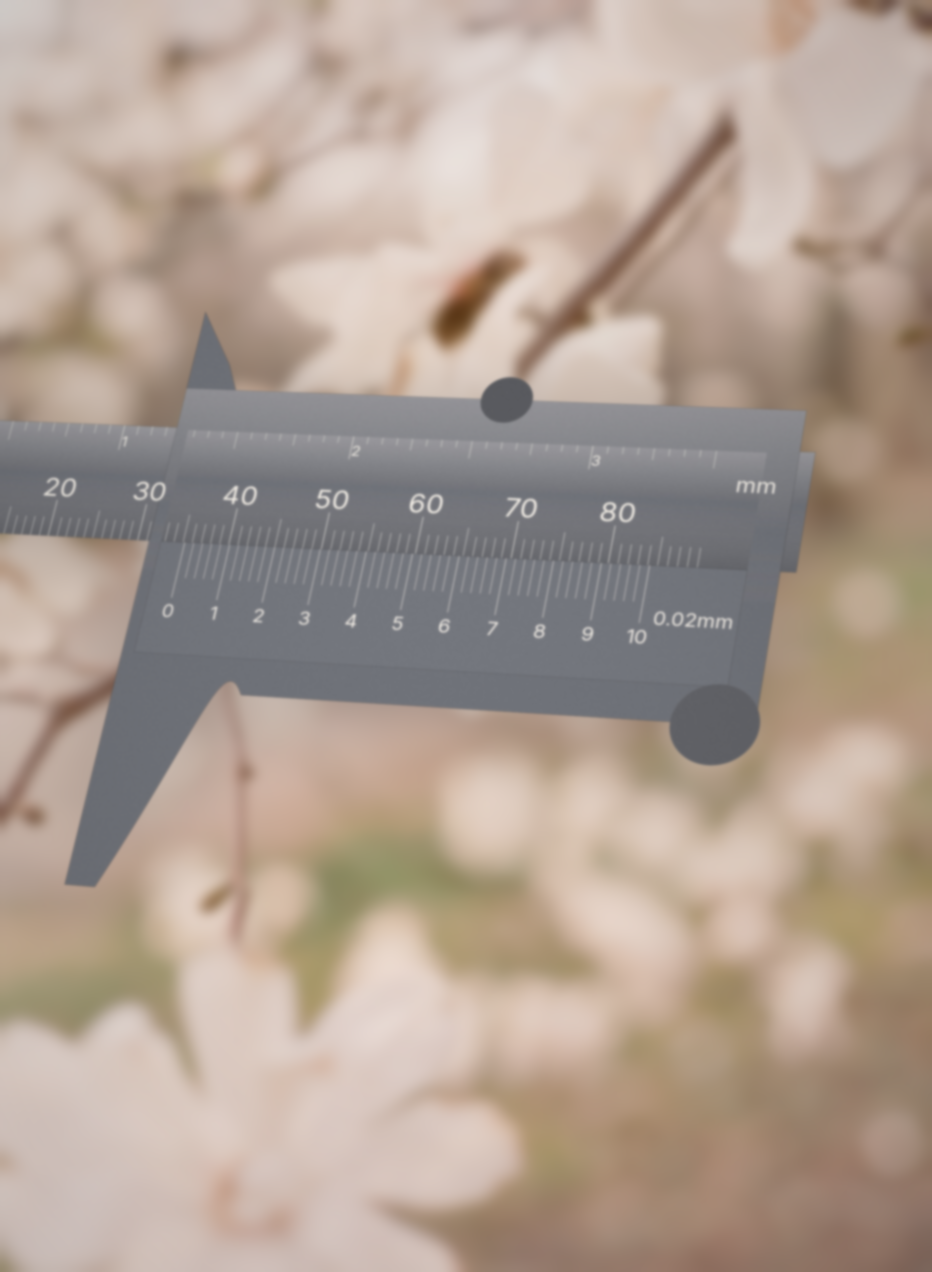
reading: 35.2
